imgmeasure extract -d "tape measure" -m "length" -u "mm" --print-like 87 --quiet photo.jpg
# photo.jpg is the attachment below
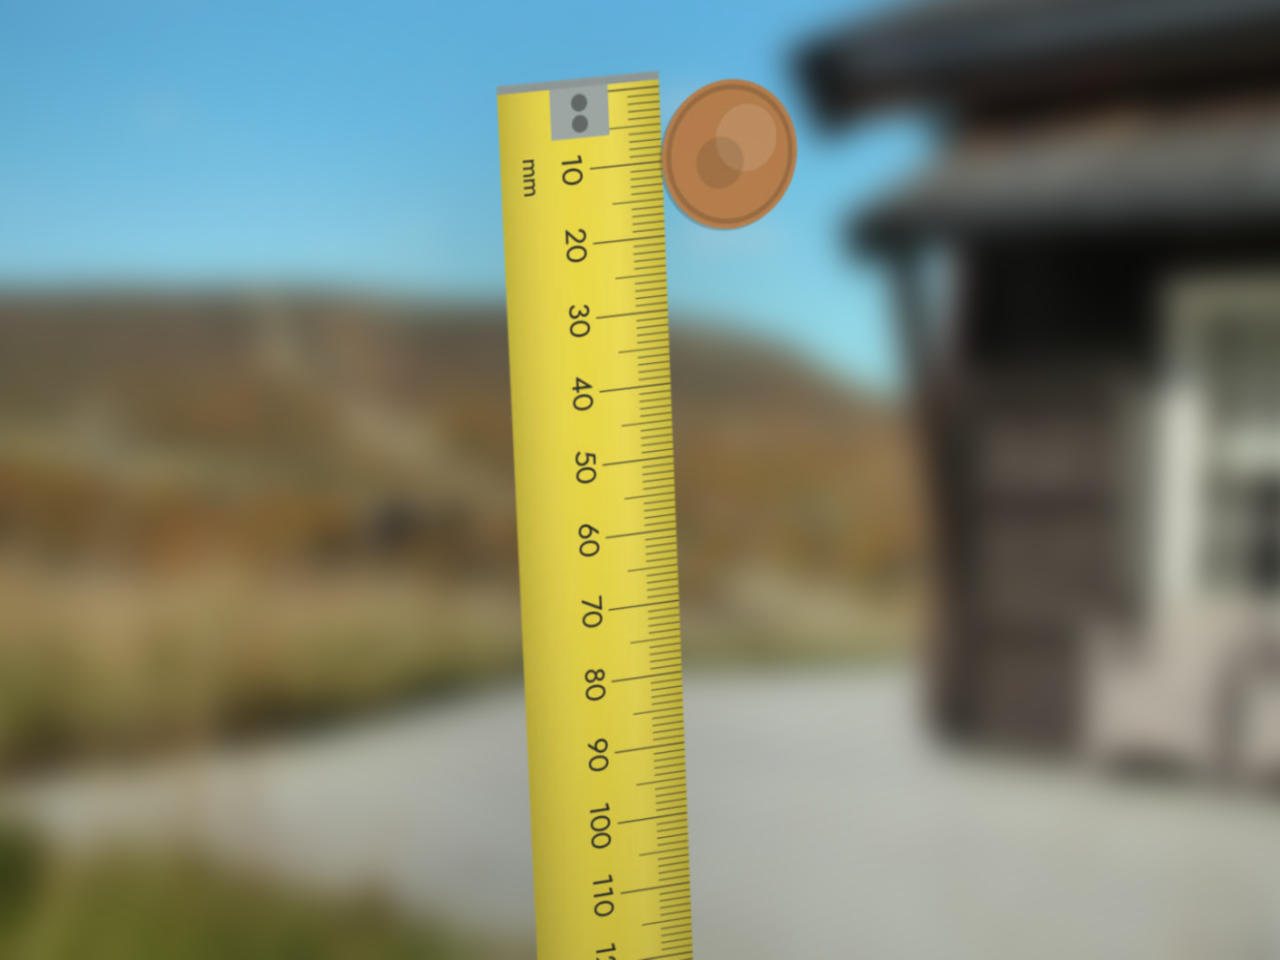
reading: 20
